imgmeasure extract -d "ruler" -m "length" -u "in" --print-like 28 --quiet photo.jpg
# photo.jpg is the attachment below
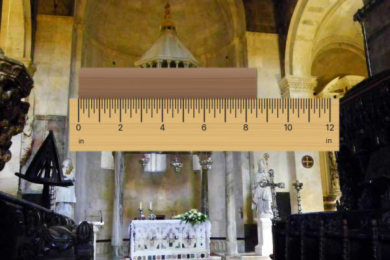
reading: 8.5
